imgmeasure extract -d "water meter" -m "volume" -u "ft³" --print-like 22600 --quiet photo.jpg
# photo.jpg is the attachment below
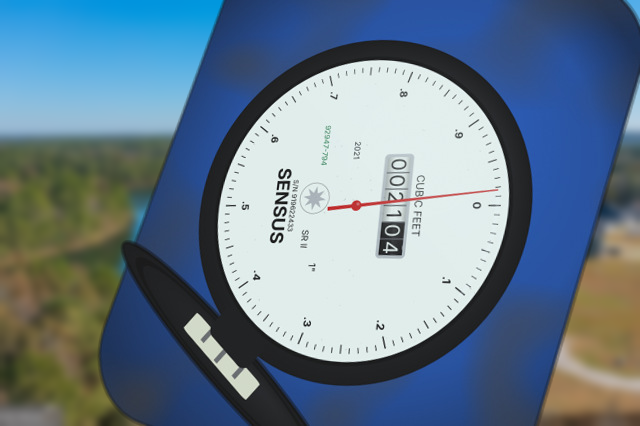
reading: 2103.98
